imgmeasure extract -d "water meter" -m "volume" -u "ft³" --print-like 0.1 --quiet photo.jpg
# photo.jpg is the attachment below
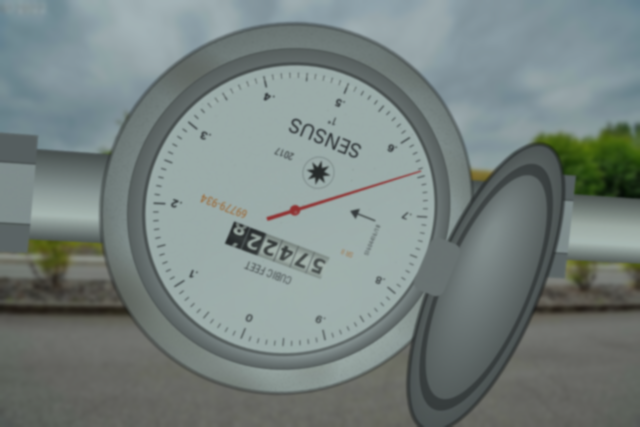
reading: 574227.64
